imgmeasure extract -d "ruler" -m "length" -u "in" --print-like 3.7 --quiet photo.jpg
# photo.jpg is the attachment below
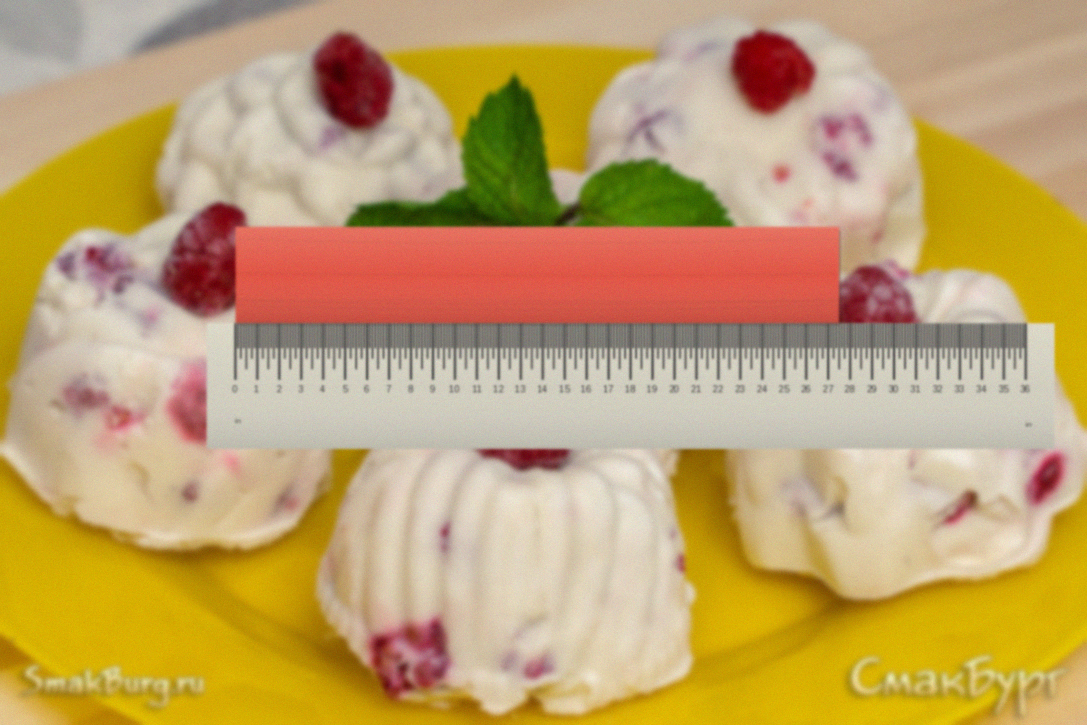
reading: 27.5
